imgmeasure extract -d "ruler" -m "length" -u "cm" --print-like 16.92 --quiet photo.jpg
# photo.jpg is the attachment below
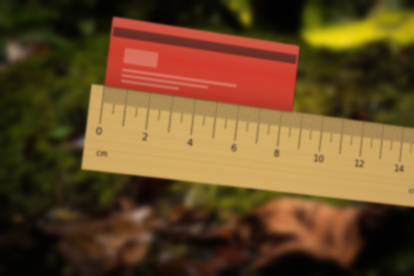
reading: 8.5
